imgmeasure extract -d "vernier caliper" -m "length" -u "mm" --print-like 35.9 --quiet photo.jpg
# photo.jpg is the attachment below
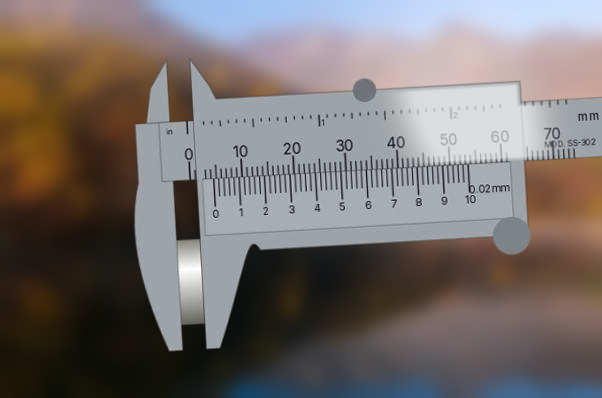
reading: 4.5
